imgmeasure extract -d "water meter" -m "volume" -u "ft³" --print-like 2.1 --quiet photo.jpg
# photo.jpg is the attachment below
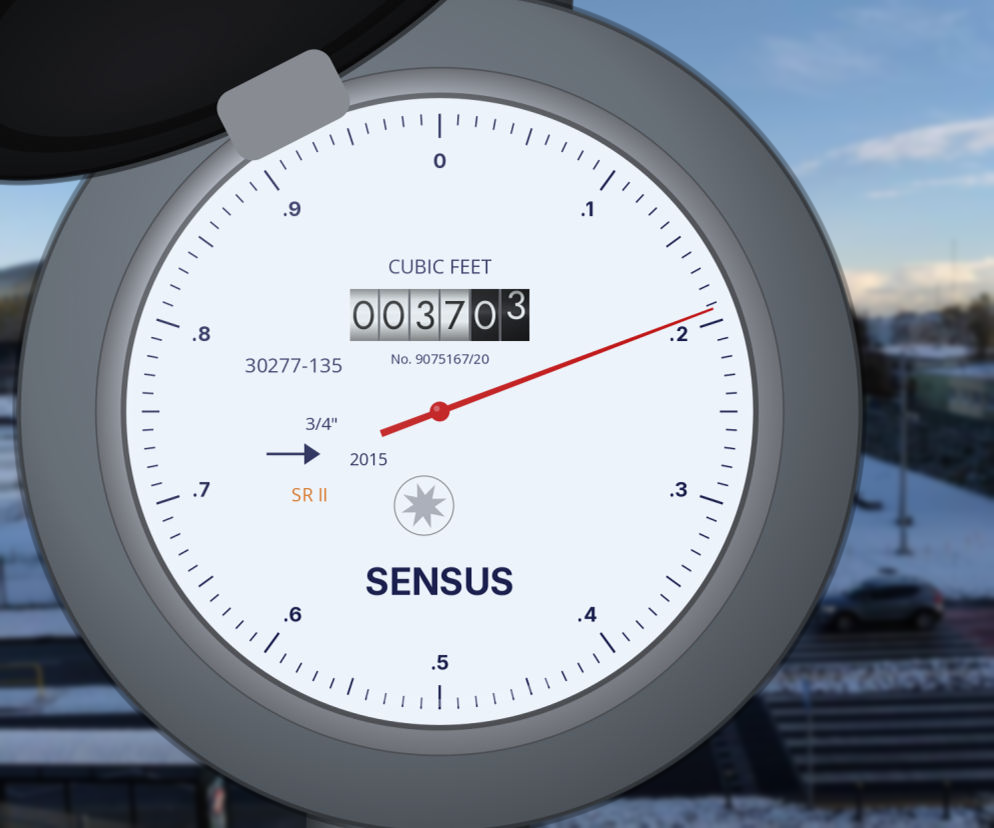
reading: 3703.19
